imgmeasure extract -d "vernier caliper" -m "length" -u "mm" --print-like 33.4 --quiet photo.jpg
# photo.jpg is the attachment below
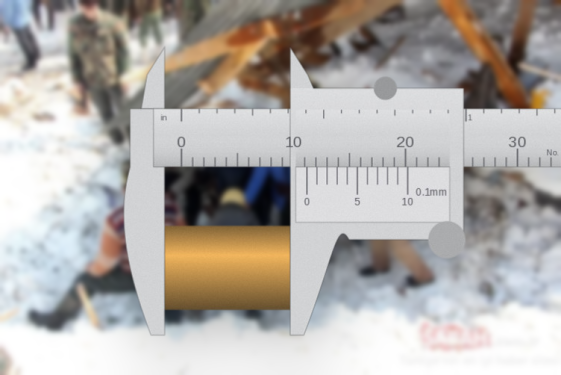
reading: 11.2
